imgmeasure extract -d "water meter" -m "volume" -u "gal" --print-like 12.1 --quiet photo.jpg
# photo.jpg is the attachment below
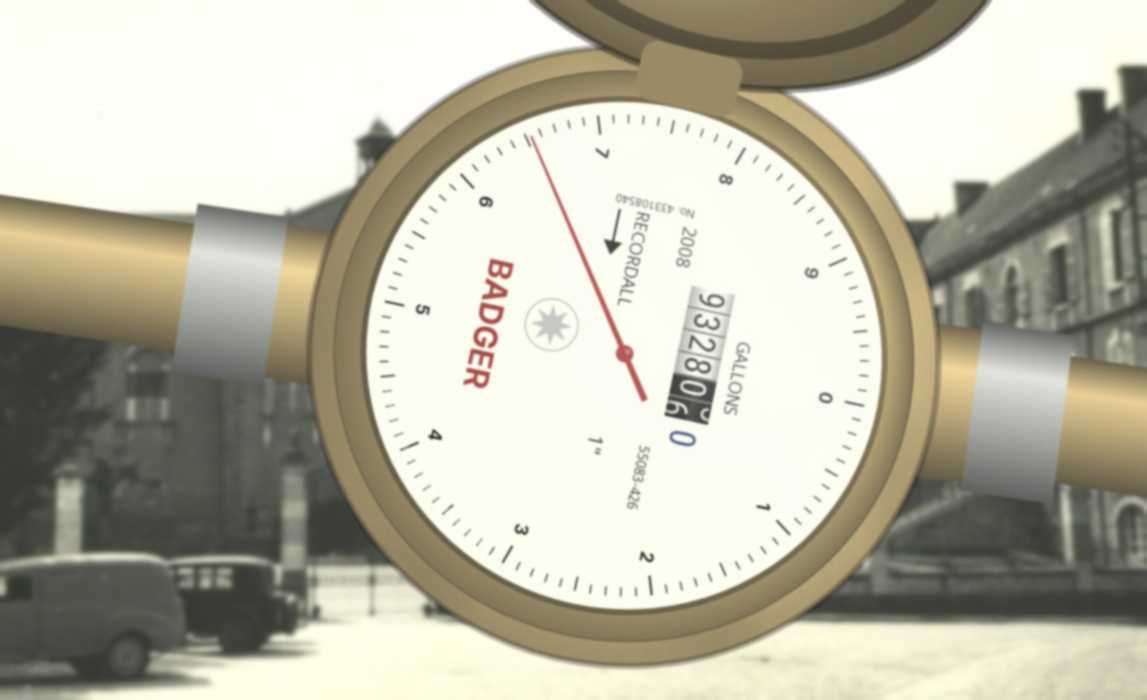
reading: 9328056.5
